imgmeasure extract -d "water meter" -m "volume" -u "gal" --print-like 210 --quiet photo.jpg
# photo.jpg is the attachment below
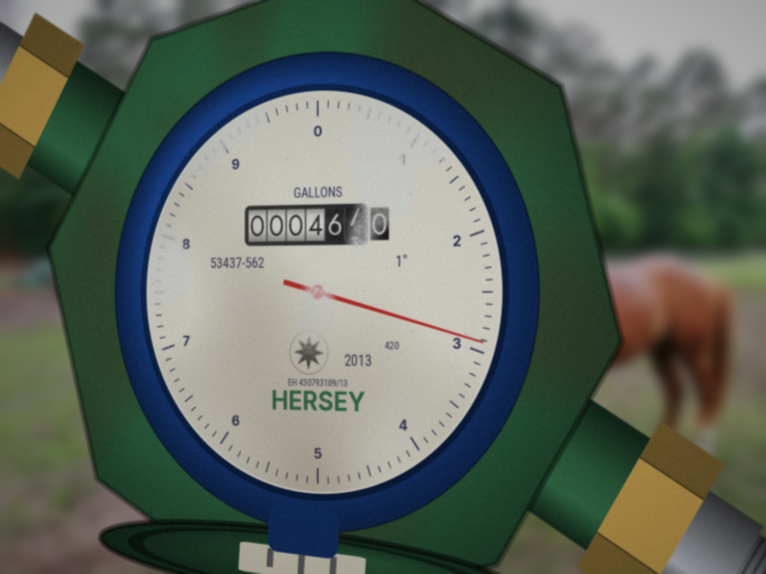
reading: 4672.9
